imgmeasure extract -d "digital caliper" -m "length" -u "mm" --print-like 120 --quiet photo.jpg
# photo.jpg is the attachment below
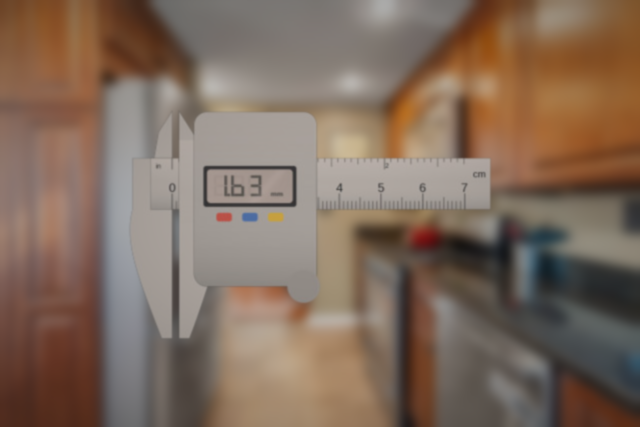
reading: 1.63
